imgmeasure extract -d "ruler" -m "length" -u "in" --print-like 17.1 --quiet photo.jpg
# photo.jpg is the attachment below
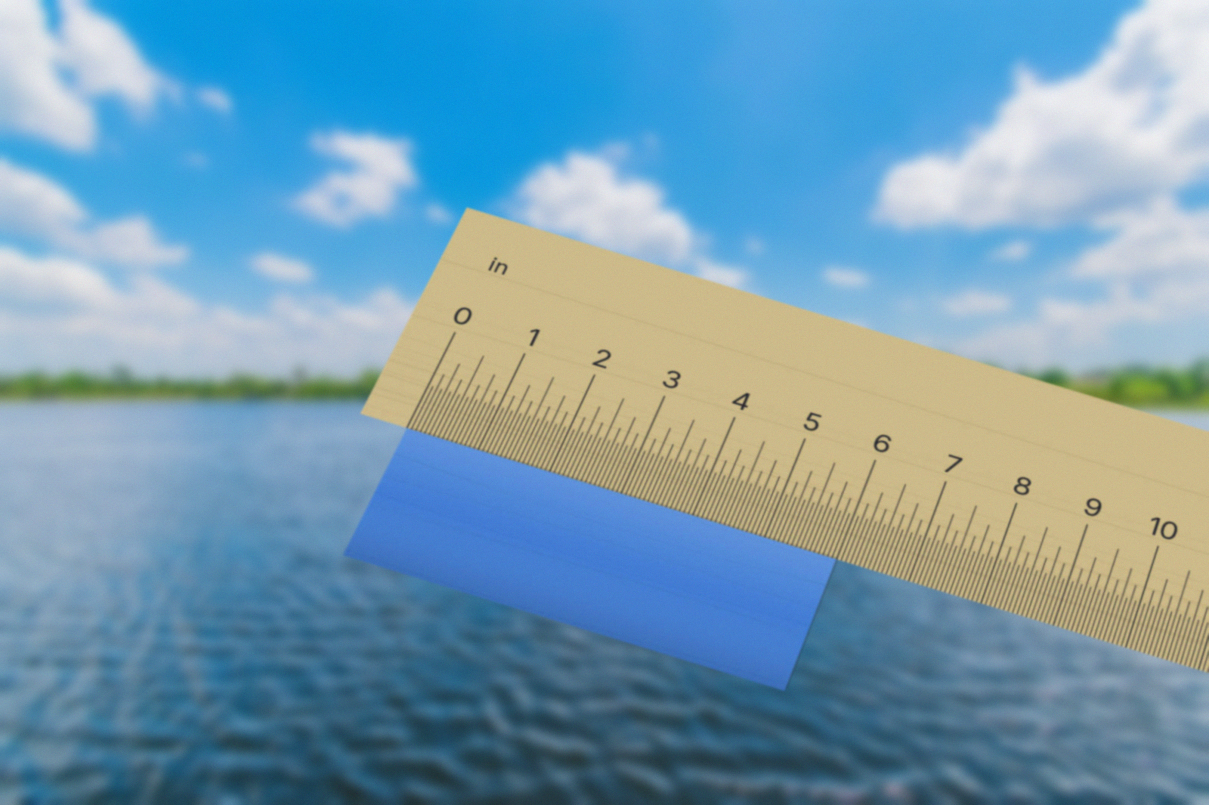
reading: 6
